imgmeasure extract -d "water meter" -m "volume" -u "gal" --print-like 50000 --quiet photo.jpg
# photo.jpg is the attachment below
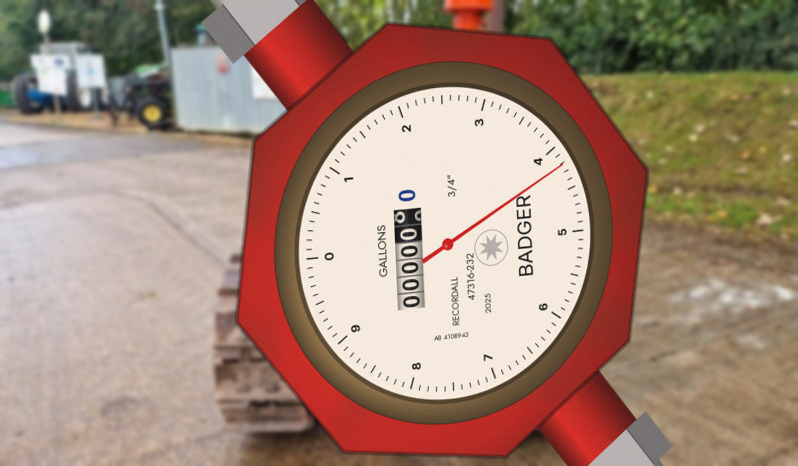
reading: 84.2
